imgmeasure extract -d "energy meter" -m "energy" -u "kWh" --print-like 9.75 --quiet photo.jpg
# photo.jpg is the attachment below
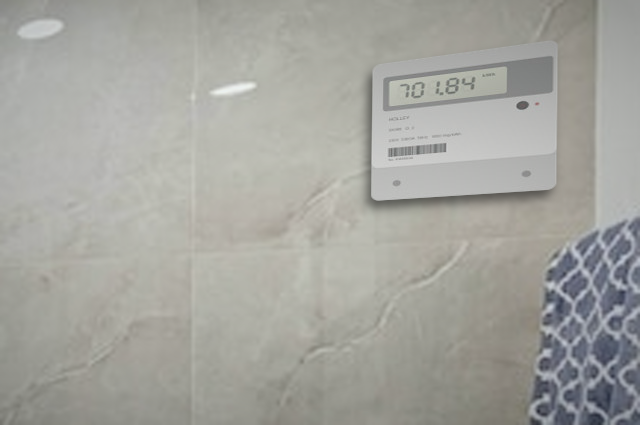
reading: 701.84
